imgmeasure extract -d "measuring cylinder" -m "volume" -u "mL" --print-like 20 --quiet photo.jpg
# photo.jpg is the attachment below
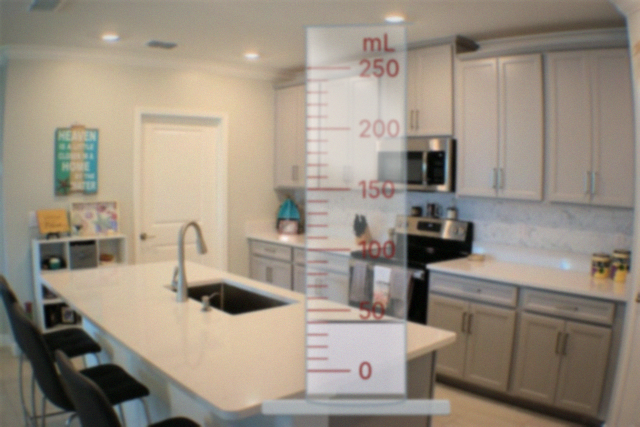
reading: 40
